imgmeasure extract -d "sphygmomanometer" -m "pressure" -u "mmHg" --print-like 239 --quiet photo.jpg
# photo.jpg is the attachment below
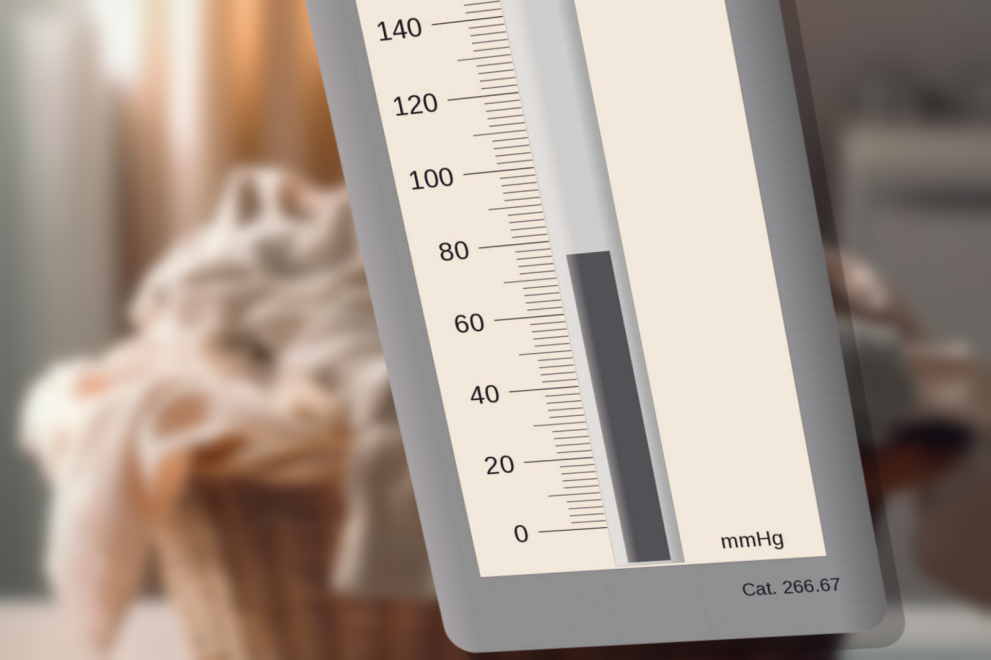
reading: 76
